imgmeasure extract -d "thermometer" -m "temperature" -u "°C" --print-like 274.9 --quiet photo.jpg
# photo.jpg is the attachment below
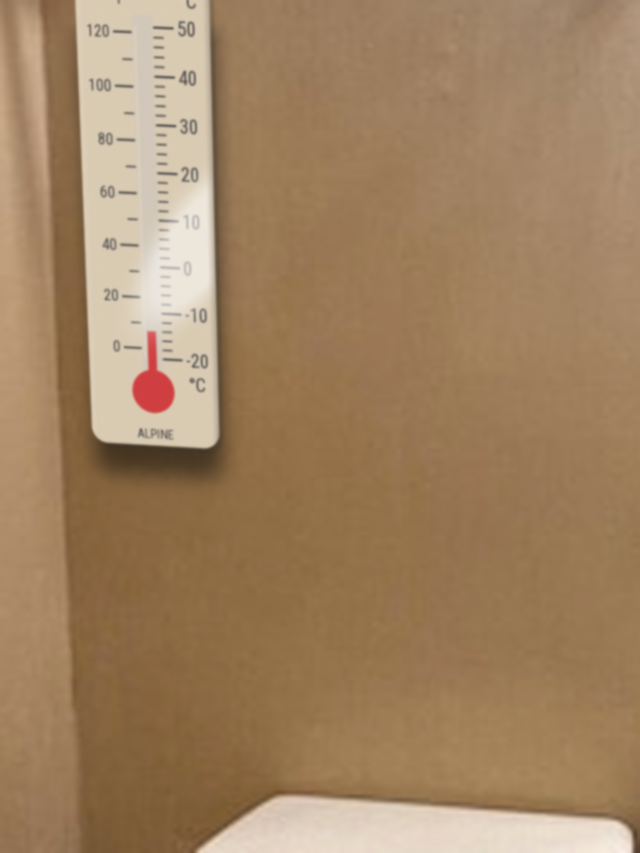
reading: -14
